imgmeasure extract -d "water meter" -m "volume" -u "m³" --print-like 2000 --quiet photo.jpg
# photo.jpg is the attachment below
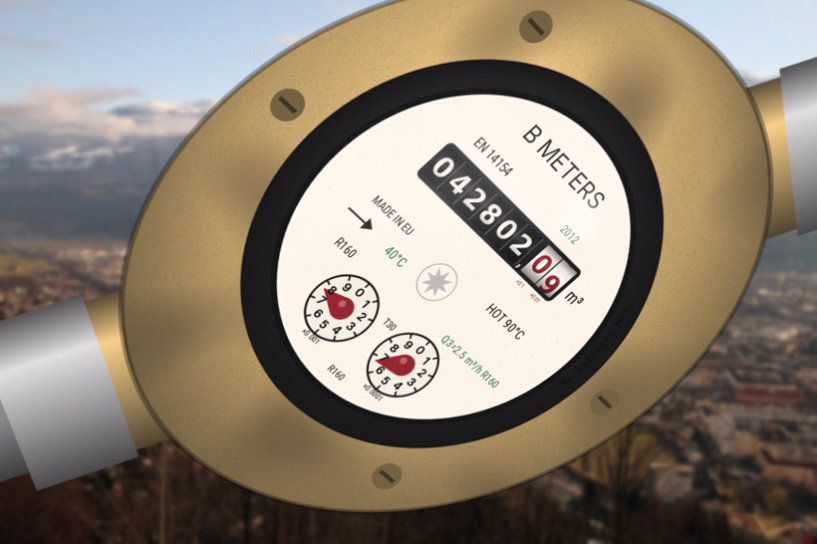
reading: 42802.0876
